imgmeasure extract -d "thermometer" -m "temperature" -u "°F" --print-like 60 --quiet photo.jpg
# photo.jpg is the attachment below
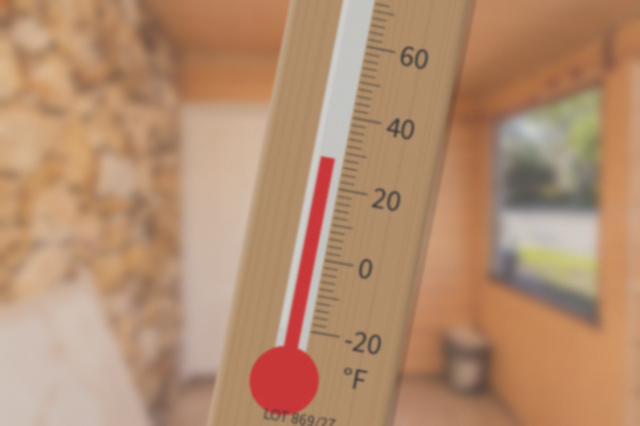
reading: 28
